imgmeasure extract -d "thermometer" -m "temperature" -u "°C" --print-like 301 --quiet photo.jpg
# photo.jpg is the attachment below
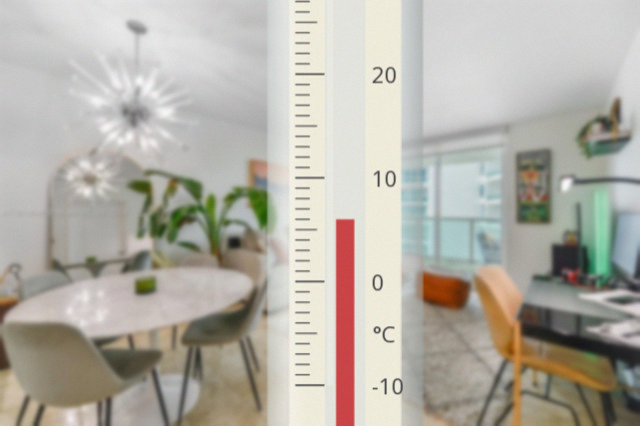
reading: 6
